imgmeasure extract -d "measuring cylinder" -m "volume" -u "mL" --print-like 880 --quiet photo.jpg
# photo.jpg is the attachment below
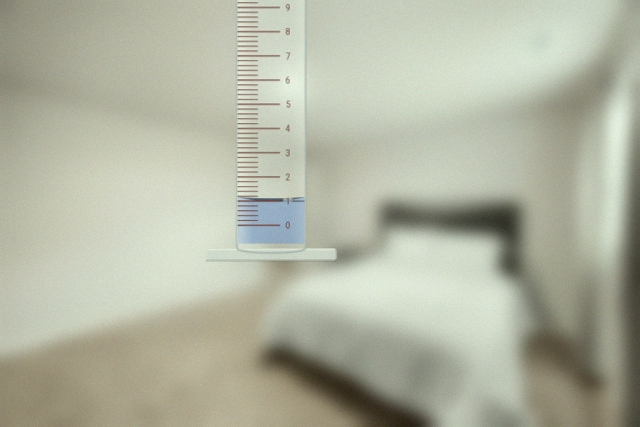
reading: 1
